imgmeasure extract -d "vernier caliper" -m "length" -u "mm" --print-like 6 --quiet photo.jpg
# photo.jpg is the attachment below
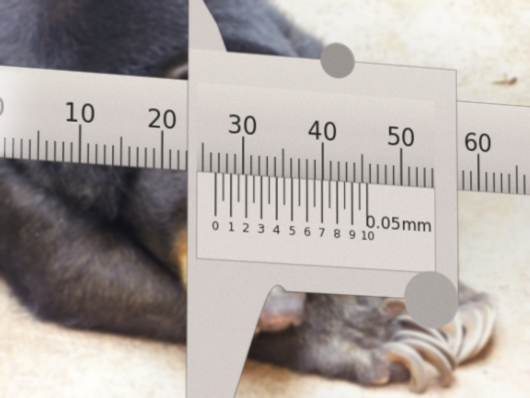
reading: 26.6
